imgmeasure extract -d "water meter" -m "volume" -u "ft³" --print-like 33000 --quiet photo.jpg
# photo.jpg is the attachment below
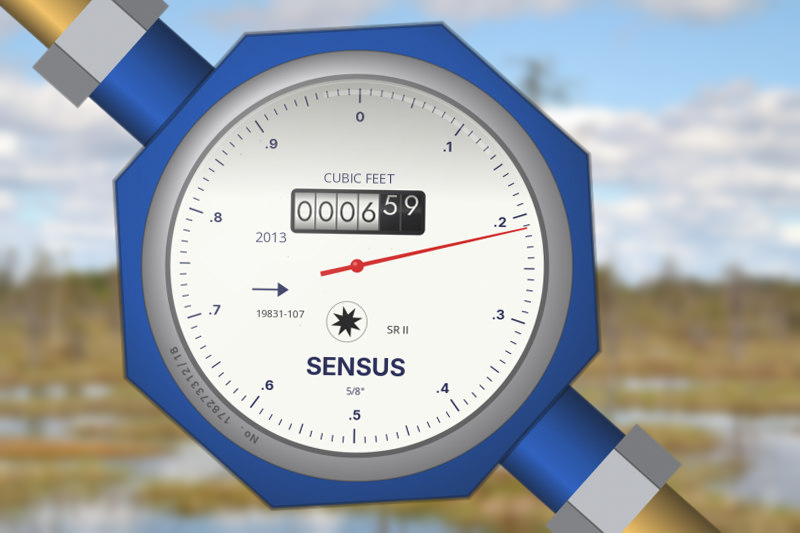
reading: 659.21
